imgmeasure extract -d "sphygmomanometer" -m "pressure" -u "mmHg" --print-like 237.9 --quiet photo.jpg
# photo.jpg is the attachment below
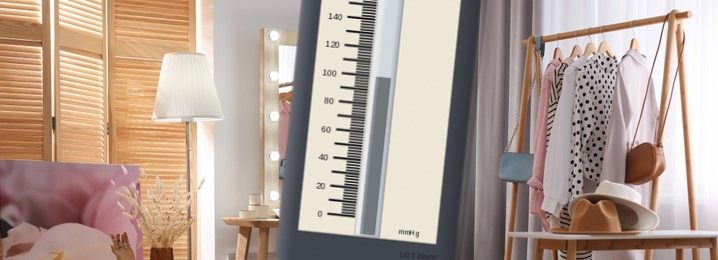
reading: 100
